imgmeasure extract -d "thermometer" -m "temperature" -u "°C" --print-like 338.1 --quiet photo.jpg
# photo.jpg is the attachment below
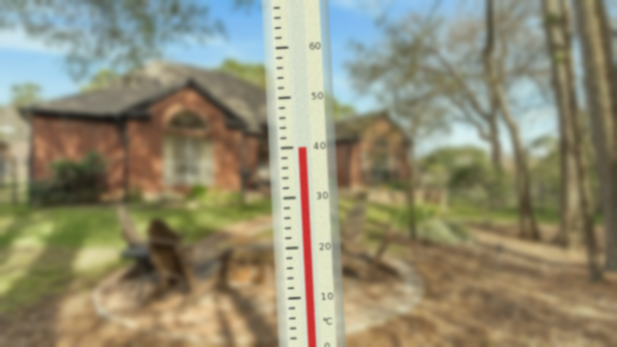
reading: 40
